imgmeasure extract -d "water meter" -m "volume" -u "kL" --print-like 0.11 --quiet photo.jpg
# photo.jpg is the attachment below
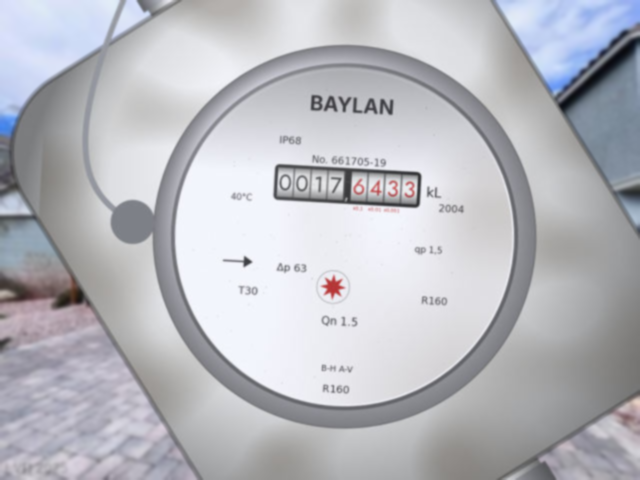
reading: 17.6433
